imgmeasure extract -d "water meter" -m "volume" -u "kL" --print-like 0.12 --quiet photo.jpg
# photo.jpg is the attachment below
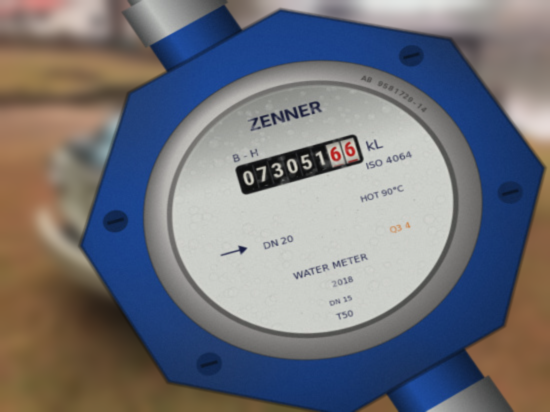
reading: 73051.66
